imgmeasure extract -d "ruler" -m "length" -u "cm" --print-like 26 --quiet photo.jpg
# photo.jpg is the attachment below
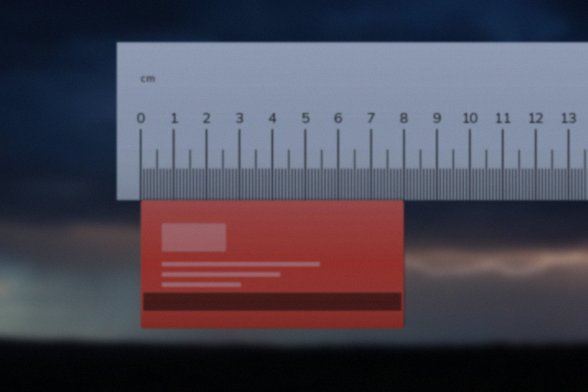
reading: 8
